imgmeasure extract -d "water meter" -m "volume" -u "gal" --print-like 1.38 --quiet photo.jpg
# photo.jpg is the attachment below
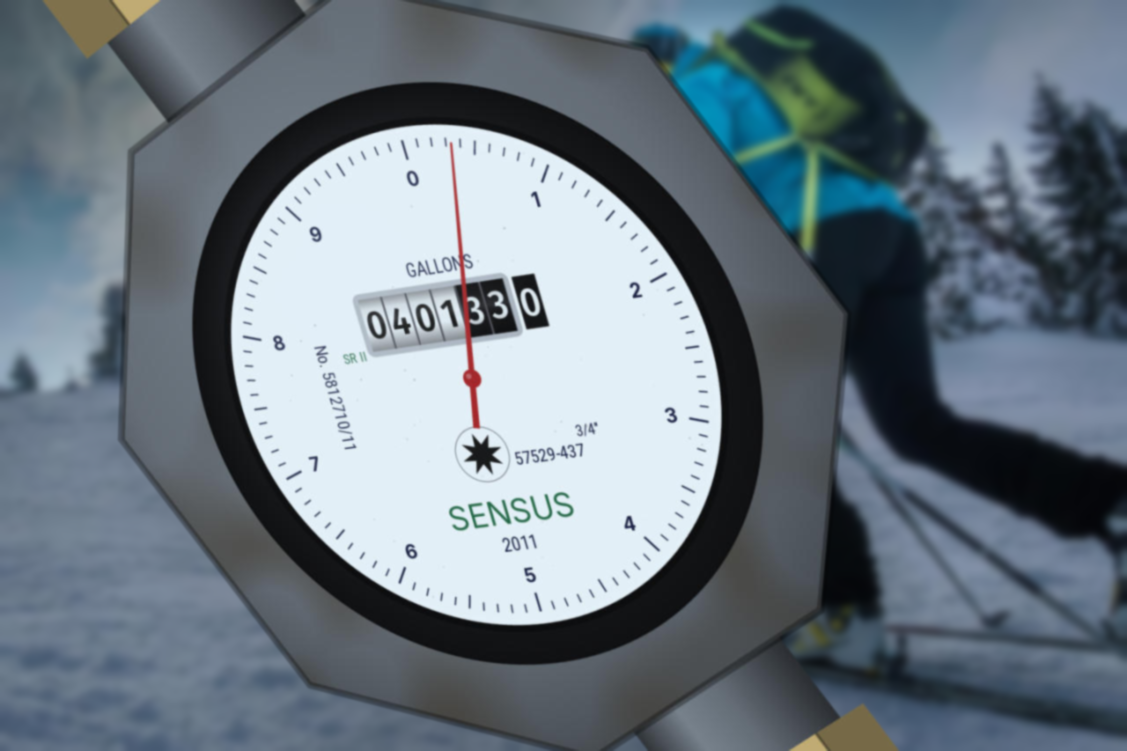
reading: 401330.3
